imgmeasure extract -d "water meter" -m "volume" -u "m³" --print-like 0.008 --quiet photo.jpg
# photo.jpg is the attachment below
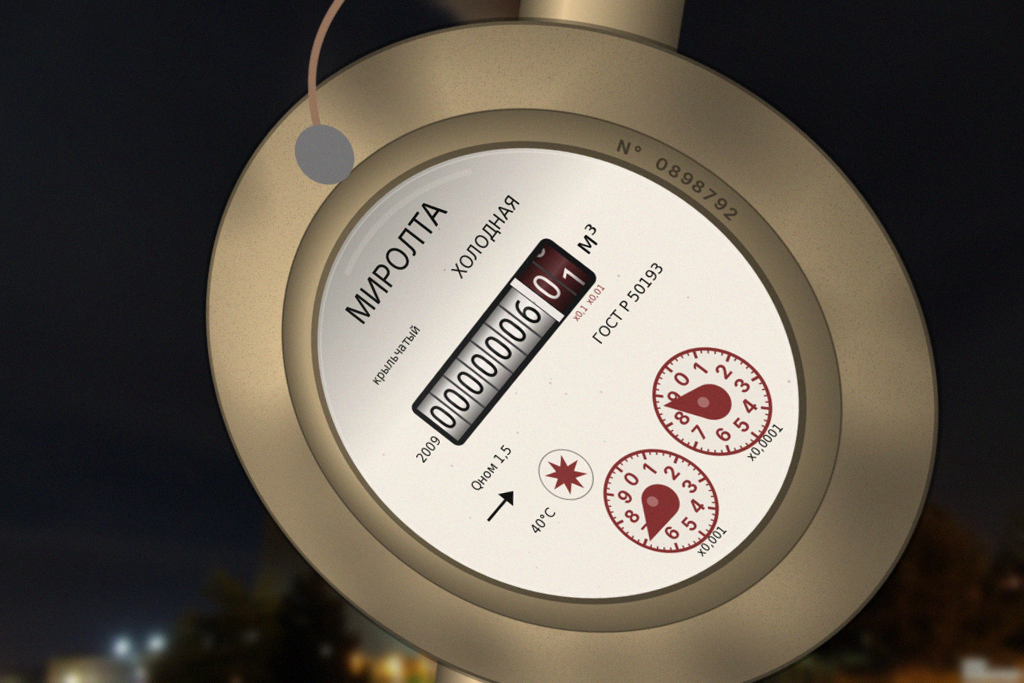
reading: 6.0068
